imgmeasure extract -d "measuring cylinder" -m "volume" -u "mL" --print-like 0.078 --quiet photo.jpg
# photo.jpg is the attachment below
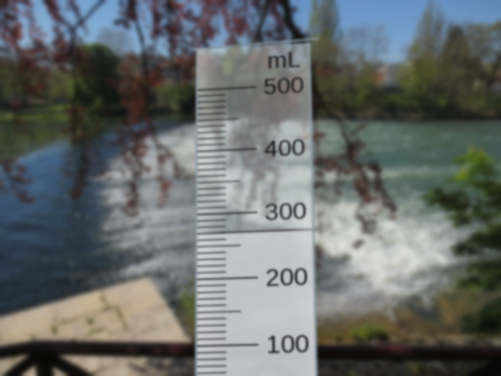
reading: 270
